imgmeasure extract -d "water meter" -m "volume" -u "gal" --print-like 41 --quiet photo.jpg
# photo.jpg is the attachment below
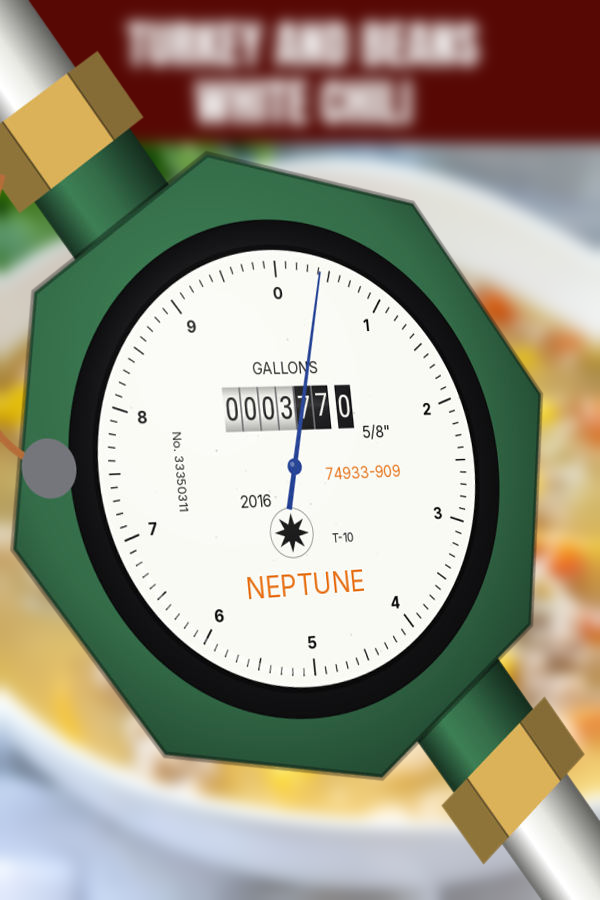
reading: 3770.4
